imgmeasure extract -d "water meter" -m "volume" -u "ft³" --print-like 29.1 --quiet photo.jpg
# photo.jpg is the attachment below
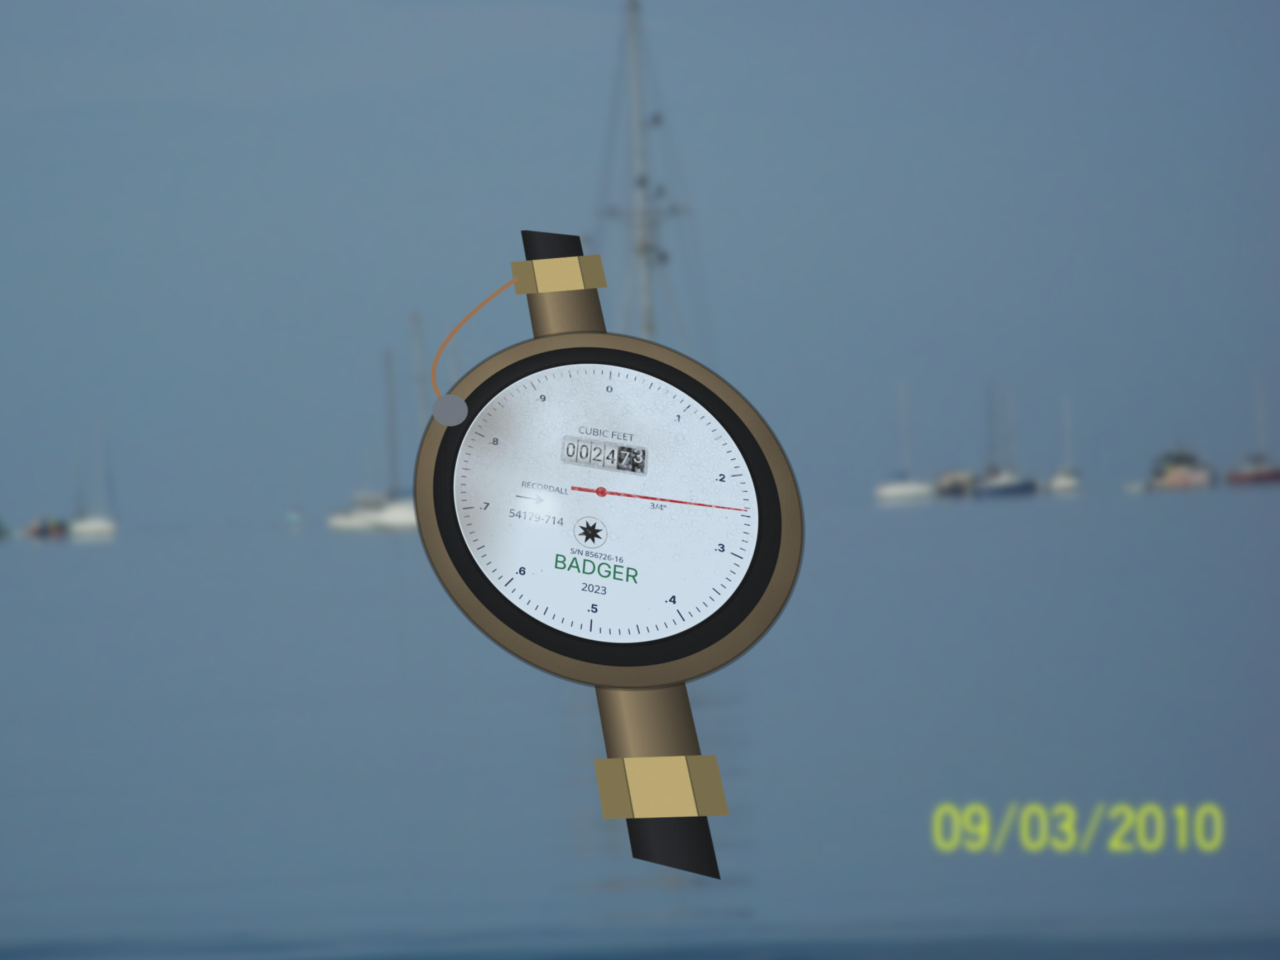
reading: 2473.24
